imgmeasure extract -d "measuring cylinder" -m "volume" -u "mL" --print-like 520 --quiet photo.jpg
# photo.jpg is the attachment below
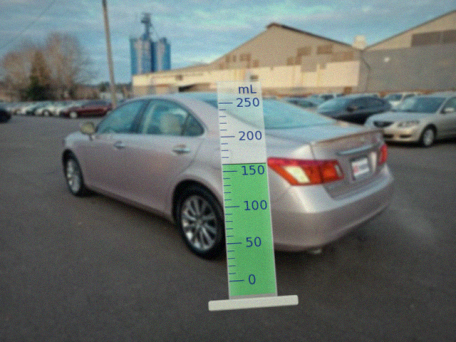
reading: 160
